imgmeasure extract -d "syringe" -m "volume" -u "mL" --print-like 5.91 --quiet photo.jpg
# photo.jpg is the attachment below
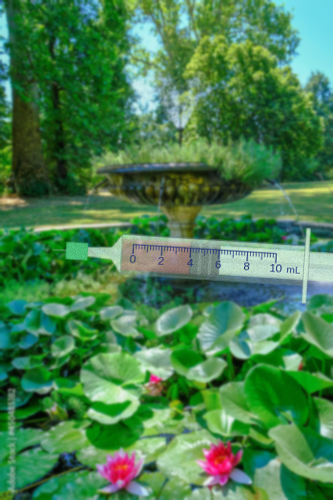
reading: 4
